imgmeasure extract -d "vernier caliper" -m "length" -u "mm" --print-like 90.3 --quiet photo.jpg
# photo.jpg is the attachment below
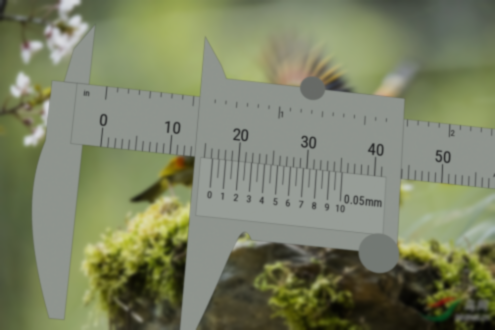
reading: 16.2
